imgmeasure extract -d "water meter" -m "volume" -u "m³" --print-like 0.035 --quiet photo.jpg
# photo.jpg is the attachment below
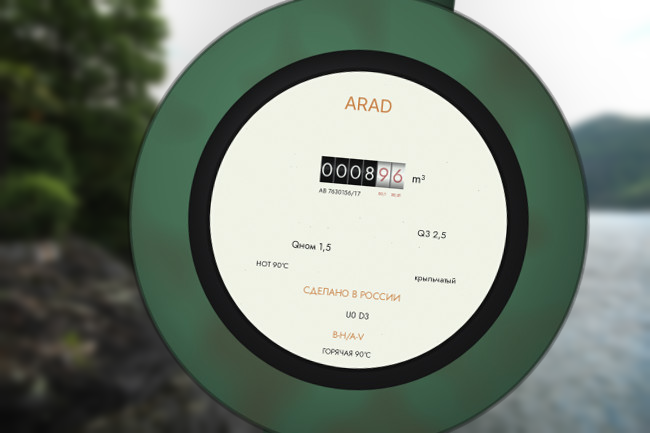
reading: 8.96
